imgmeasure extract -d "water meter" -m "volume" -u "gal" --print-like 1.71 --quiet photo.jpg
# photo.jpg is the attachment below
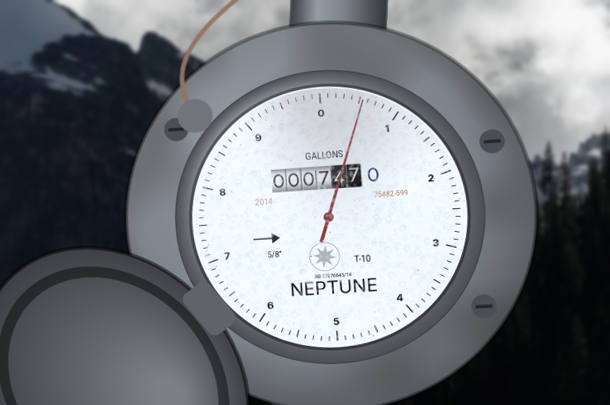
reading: 7470.5
